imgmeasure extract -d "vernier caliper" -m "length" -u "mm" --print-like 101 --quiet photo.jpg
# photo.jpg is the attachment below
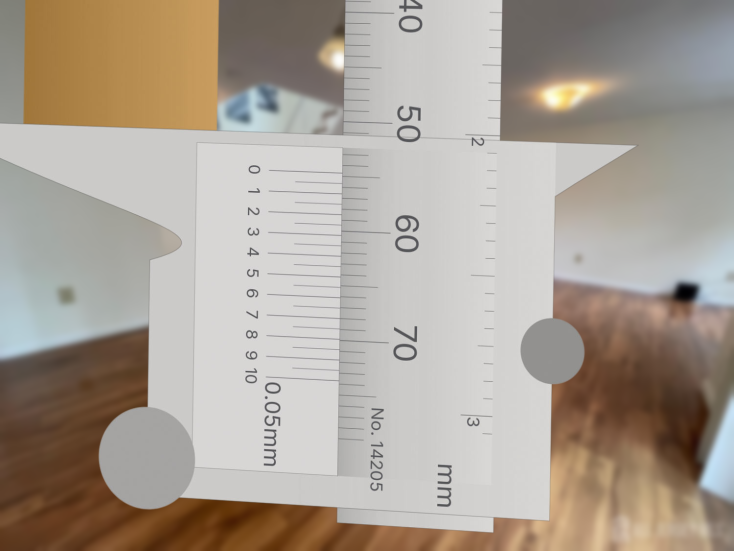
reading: 54.7
